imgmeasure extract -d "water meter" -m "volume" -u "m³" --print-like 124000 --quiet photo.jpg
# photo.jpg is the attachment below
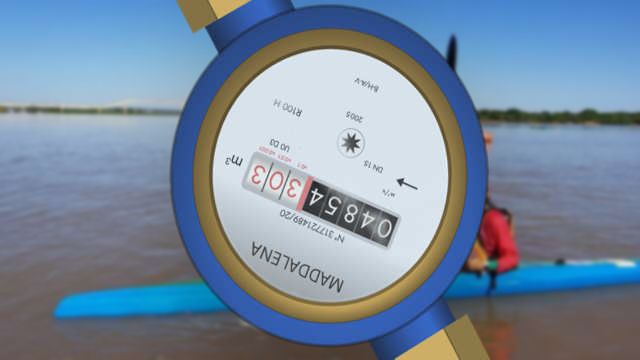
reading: 4854.303
